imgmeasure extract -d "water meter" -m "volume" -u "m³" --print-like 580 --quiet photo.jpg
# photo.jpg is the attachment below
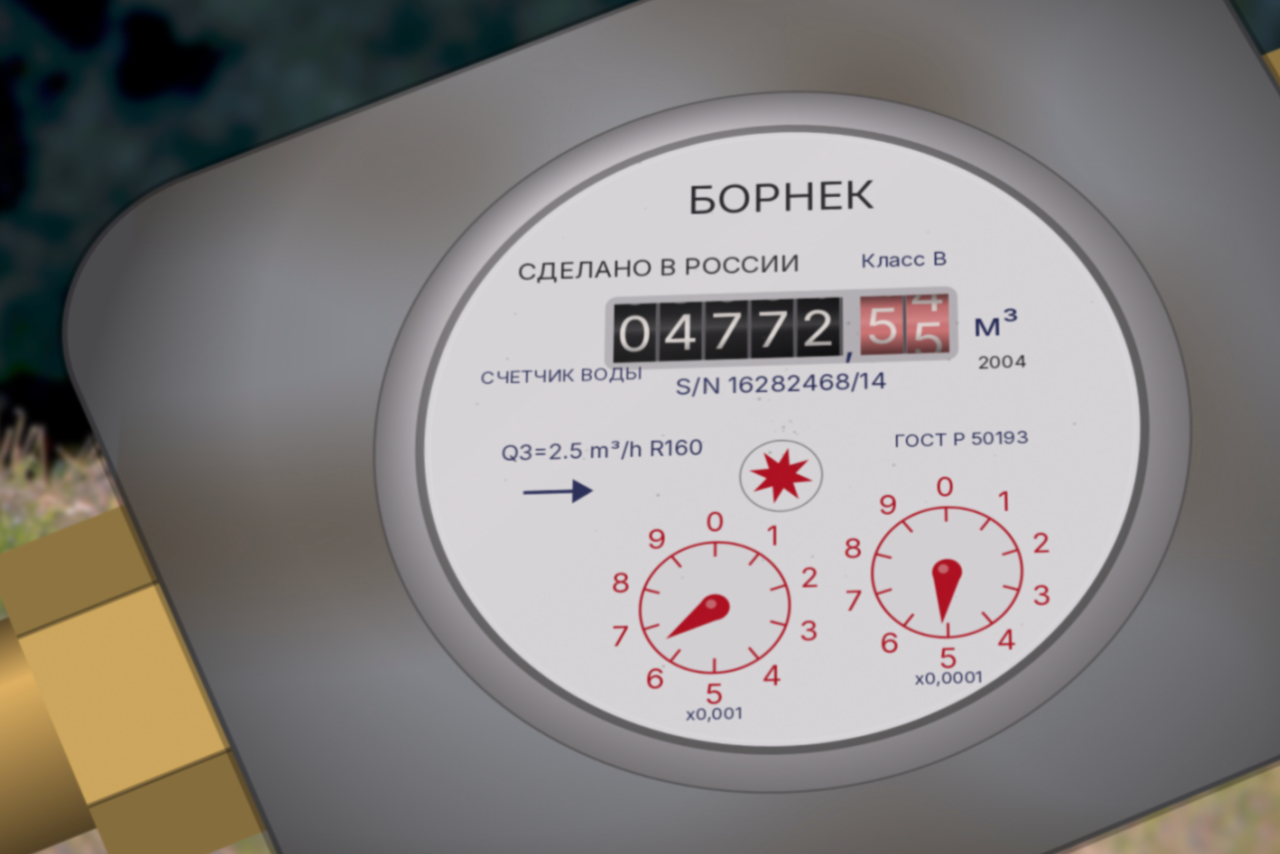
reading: 4772.5465
